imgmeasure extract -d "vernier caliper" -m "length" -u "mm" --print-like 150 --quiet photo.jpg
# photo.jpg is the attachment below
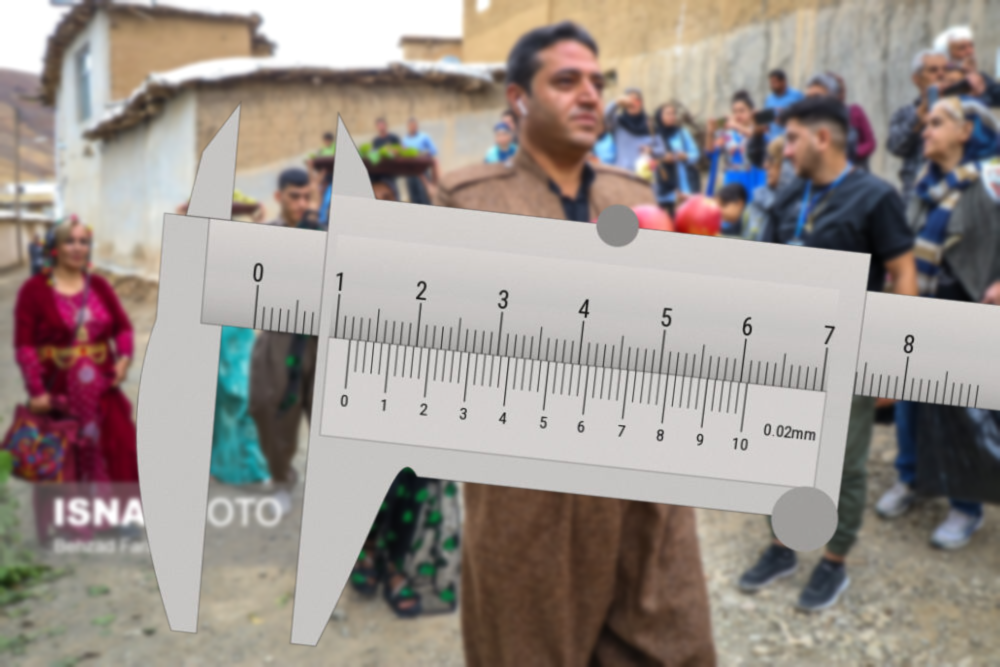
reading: 11.8
